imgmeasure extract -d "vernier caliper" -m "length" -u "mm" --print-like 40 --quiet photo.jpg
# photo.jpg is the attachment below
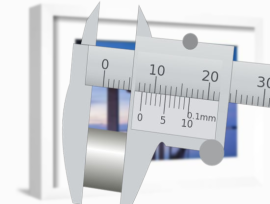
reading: 7.6
